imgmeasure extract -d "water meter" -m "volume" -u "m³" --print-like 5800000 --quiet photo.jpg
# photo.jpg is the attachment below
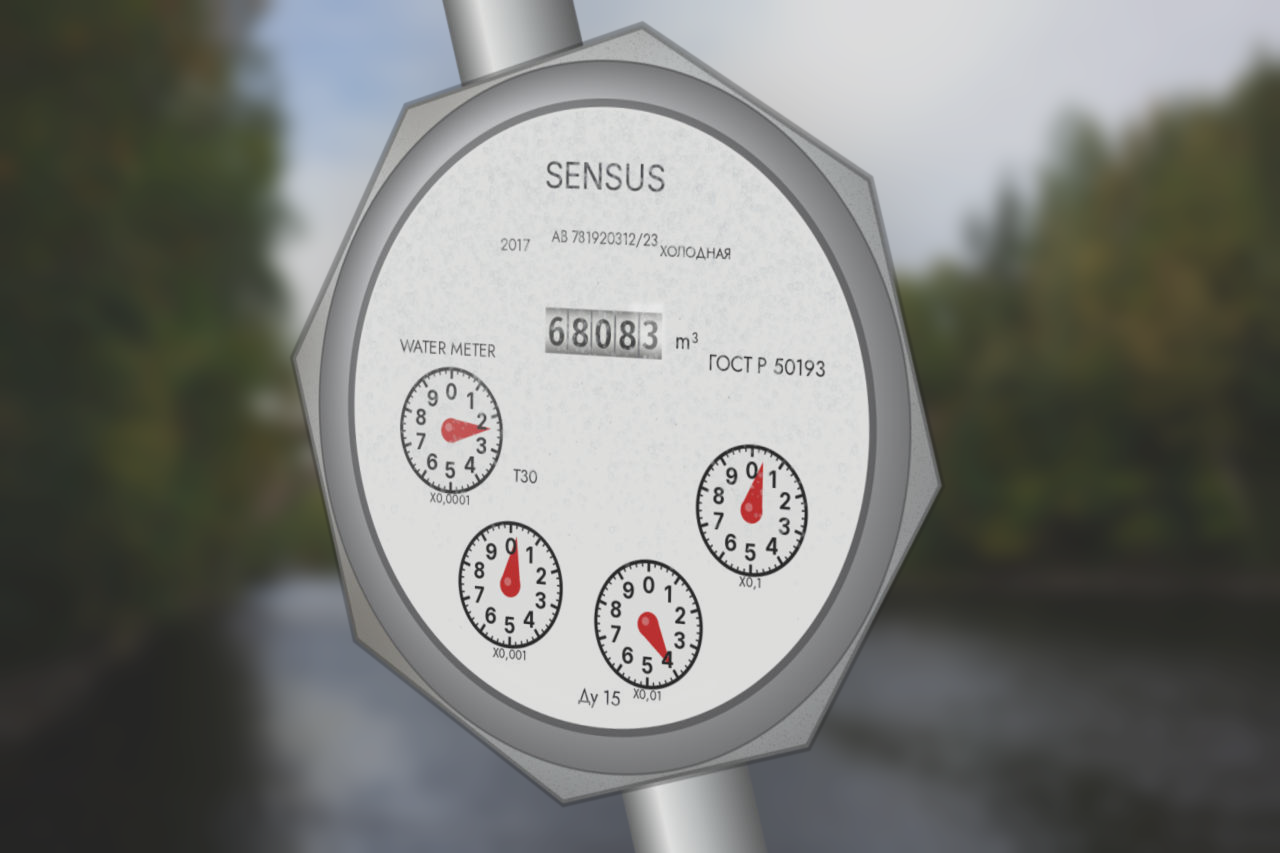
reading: 68083.0402
